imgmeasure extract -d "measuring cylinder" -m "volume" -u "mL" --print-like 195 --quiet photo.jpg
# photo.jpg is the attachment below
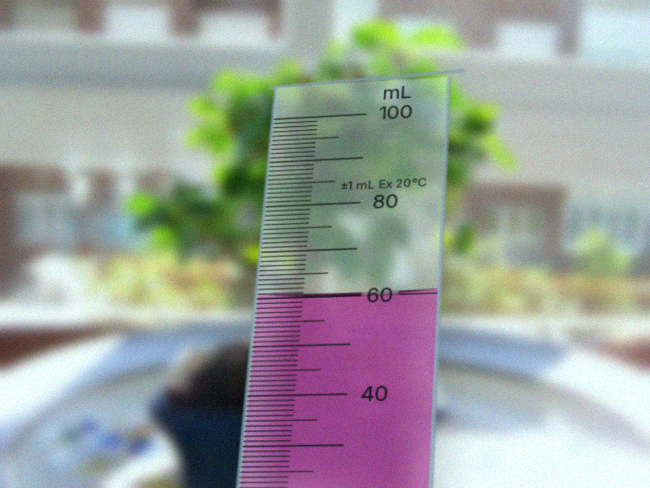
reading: 60
